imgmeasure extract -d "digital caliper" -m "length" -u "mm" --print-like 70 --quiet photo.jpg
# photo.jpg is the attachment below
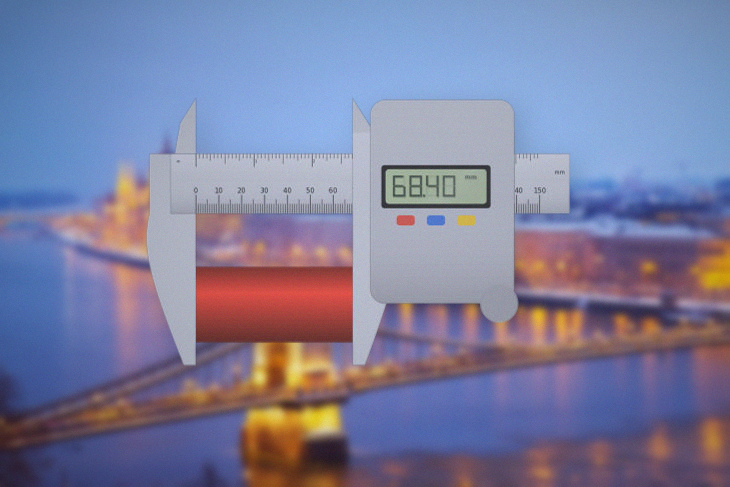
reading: 68.40
